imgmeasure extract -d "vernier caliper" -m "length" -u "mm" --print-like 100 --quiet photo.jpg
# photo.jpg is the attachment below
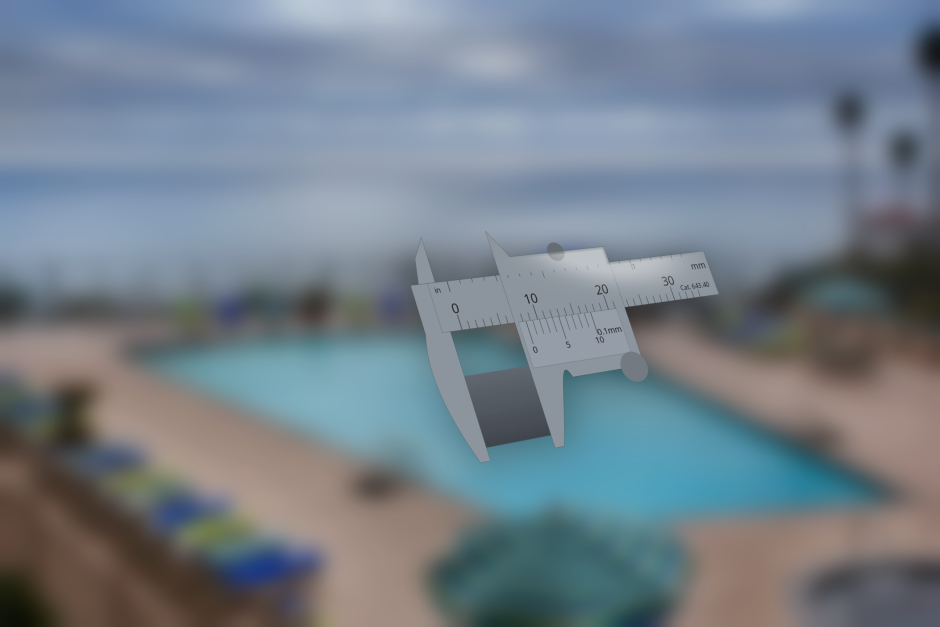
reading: 8.4
